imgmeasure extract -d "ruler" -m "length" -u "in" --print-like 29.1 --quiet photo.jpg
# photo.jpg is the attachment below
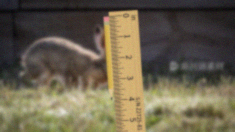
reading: 4
